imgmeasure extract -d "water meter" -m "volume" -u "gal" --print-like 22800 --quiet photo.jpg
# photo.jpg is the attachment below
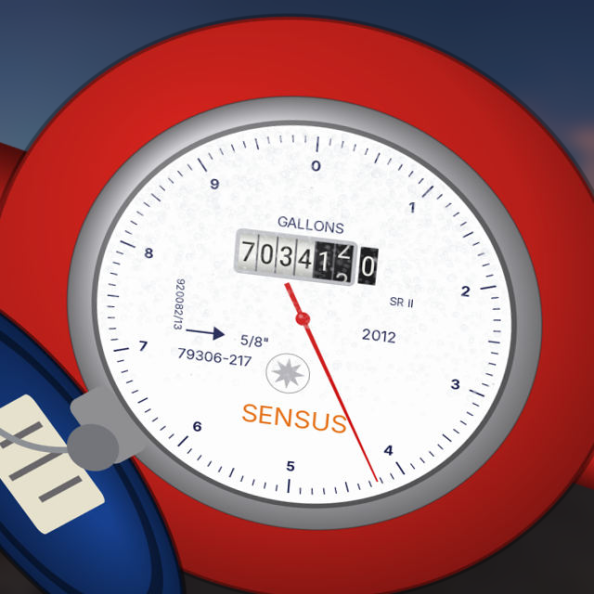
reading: 7034124.2
